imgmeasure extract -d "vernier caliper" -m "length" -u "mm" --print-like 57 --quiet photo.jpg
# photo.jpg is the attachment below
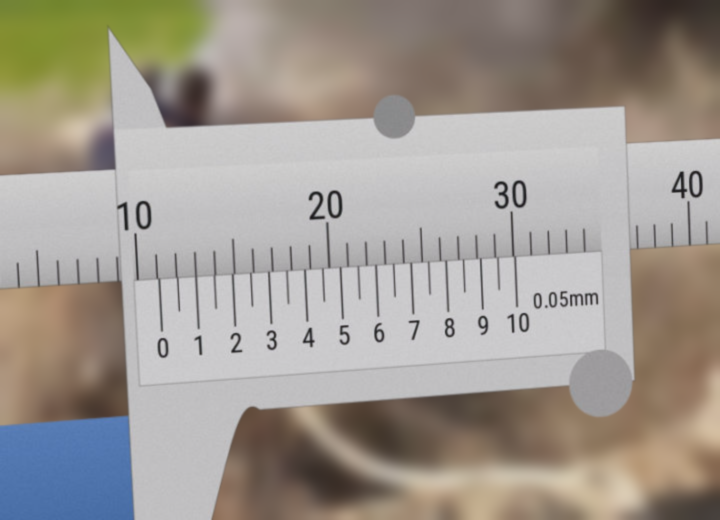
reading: 11.1
